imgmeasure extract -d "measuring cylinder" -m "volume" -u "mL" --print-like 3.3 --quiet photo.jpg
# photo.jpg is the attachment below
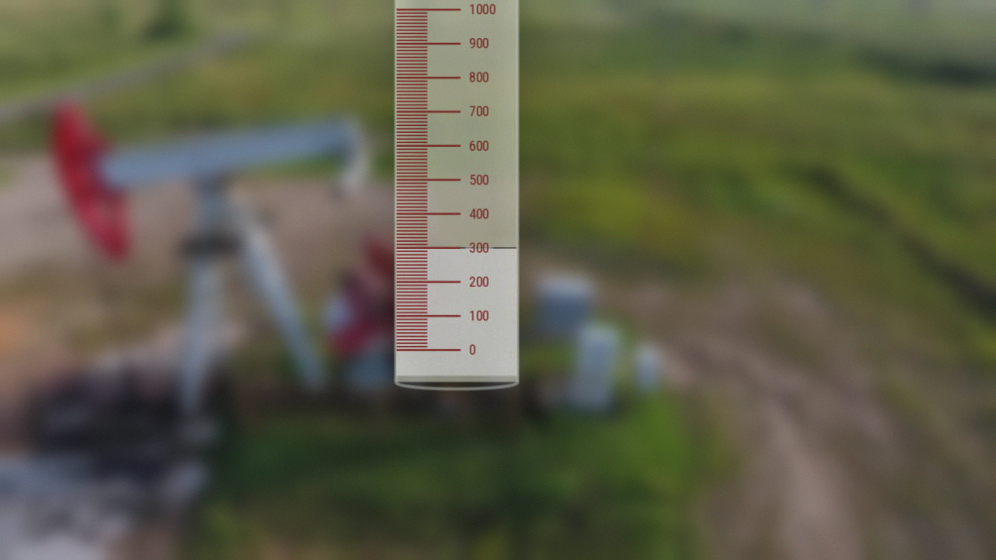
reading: 300
